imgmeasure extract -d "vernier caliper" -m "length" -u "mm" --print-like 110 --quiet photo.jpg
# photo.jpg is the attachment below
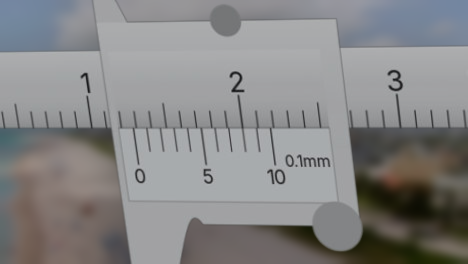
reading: 12.8
